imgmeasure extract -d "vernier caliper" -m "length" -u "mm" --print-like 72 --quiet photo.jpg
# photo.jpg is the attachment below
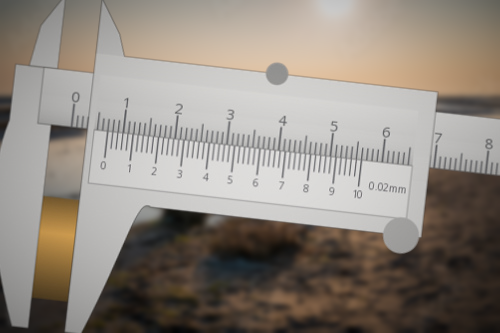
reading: 7.0
